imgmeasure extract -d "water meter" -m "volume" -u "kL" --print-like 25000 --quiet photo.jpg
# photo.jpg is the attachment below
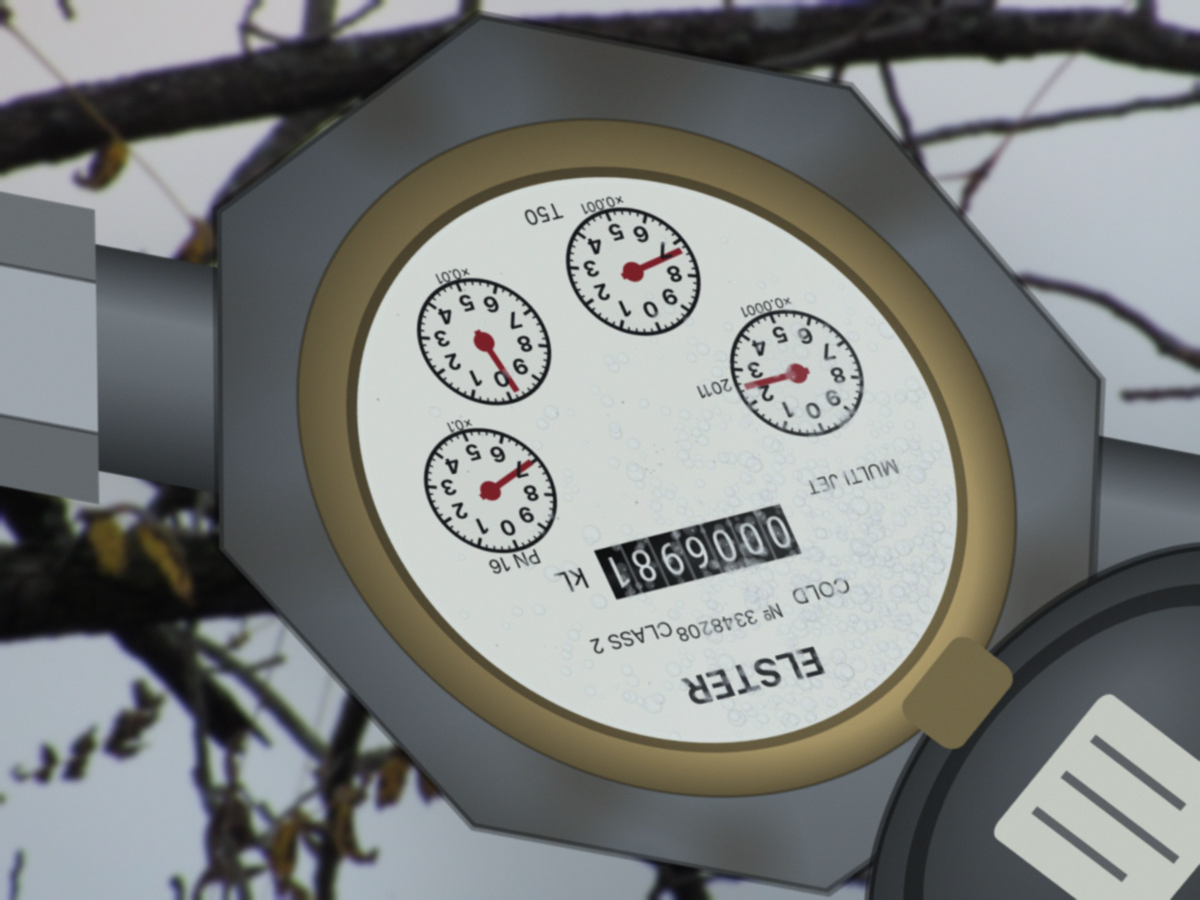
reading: 6981.6972
